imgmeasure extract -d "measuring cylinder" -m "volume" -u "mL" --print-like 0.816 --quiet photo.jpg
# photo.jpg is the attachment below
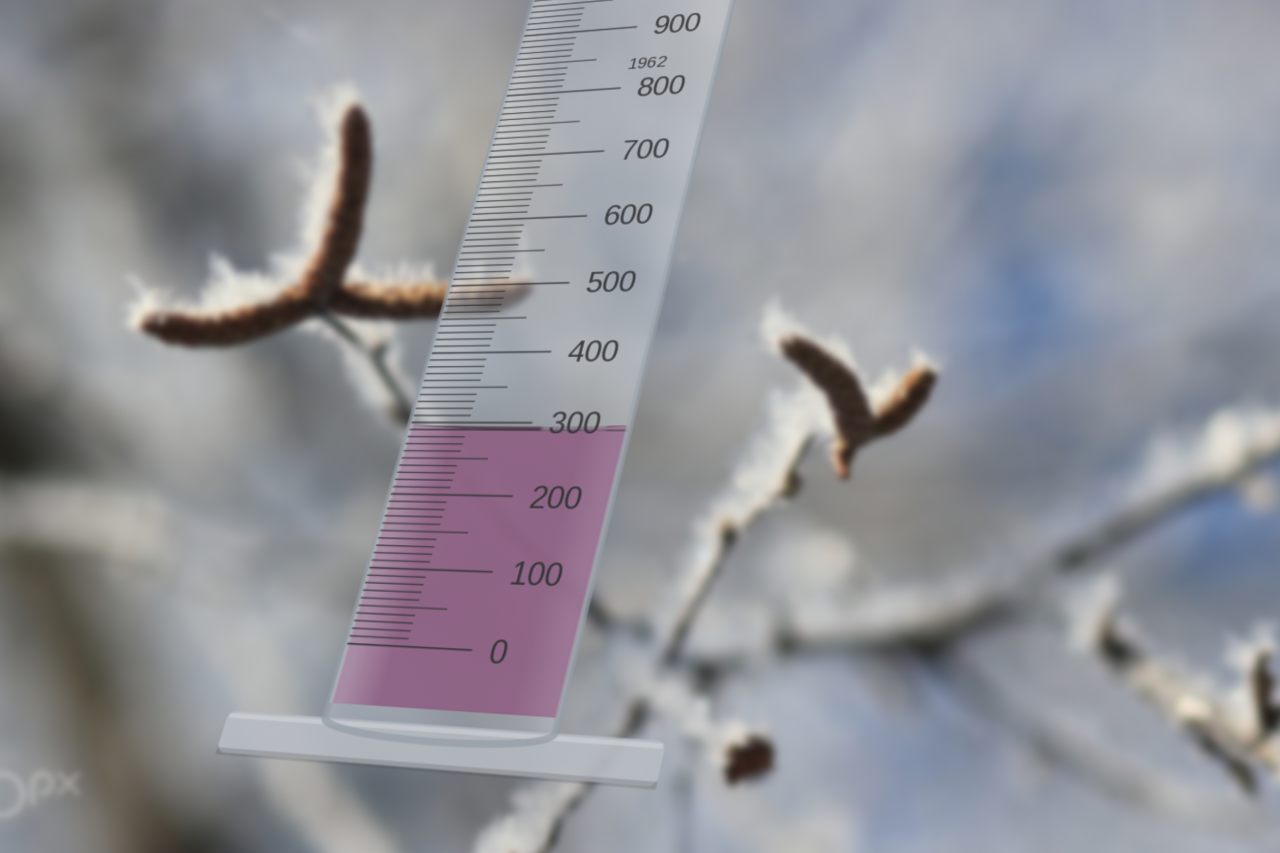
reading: 290
